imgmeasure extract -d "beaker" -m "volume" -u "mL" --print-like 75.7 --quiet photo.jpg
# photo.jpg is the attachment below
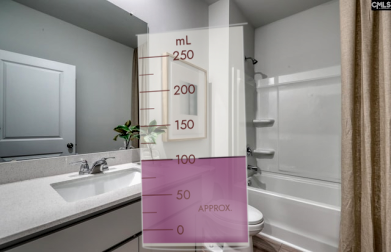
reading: 100
